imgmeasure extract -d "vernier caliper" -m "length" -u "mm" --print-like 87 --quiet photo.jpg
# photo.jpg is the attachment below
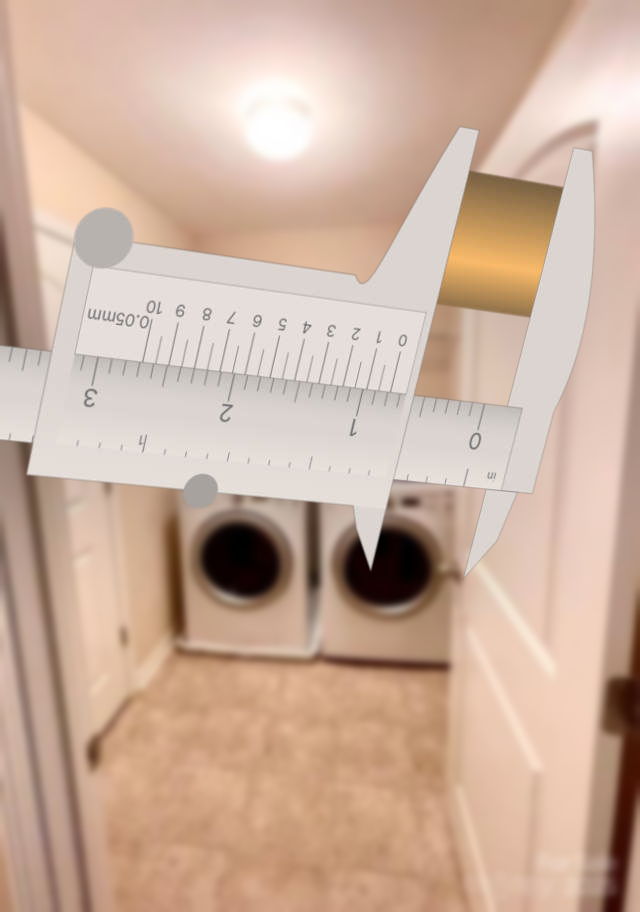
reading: 7.8
